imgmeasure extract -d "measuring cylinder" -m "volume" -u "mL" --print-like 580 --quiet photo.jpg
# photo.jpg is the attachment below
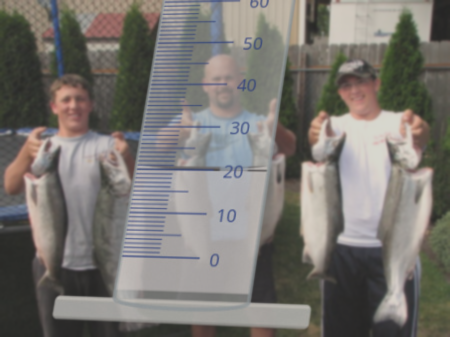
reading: 20
